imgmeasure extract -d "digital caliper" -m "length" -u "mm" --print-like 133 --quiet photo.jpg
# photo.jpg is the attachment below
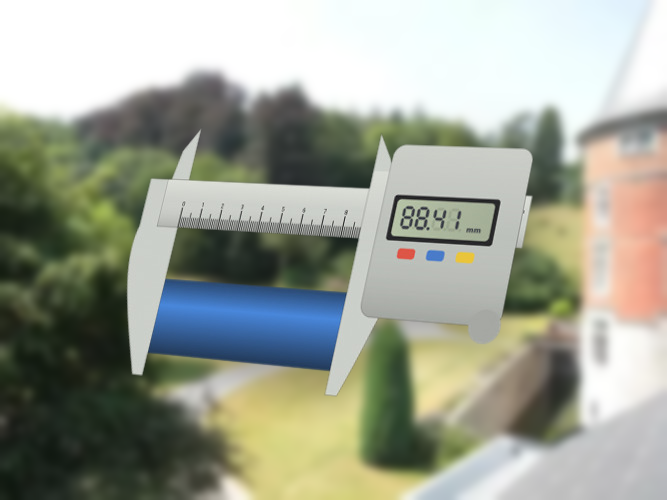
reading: 88.41
